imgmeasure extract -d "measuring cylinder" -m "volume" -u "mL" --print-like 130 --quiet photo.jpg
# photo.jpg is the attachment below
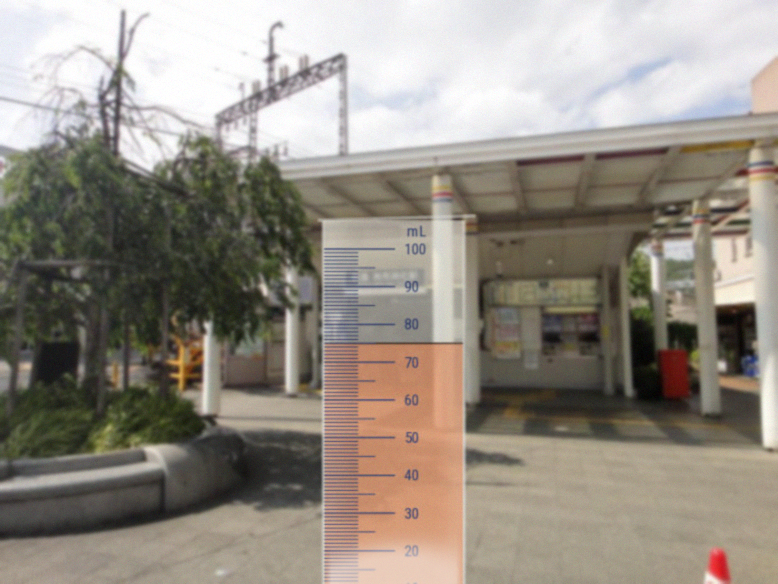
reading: 75
